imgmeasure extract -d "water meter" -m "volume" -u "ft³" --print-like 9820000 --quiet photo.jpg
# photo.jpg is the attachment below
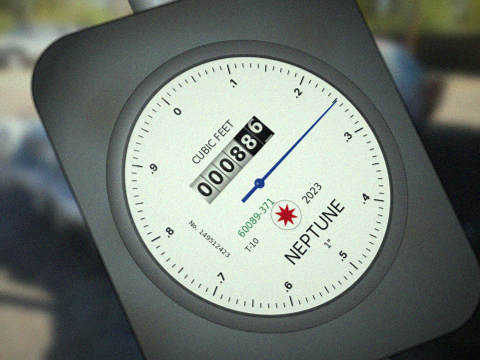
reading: 886.25
